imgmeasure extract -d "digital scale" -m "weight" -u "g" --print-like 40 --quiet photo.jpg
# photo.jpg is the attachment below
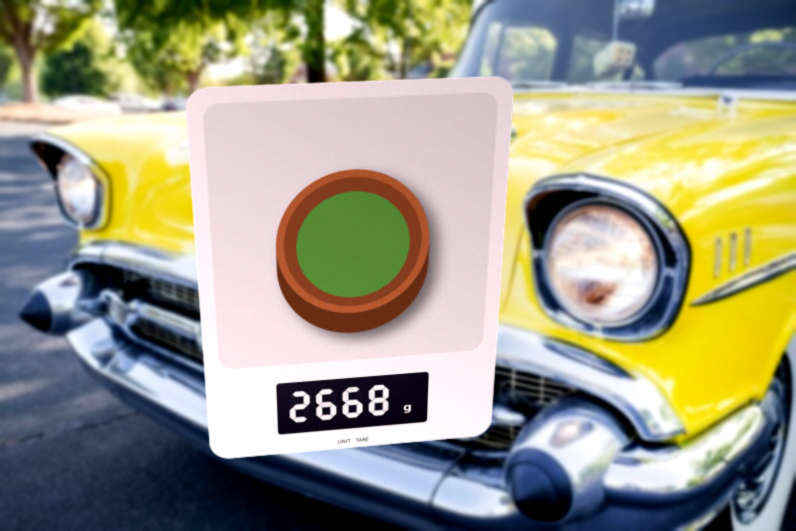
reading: 2668
